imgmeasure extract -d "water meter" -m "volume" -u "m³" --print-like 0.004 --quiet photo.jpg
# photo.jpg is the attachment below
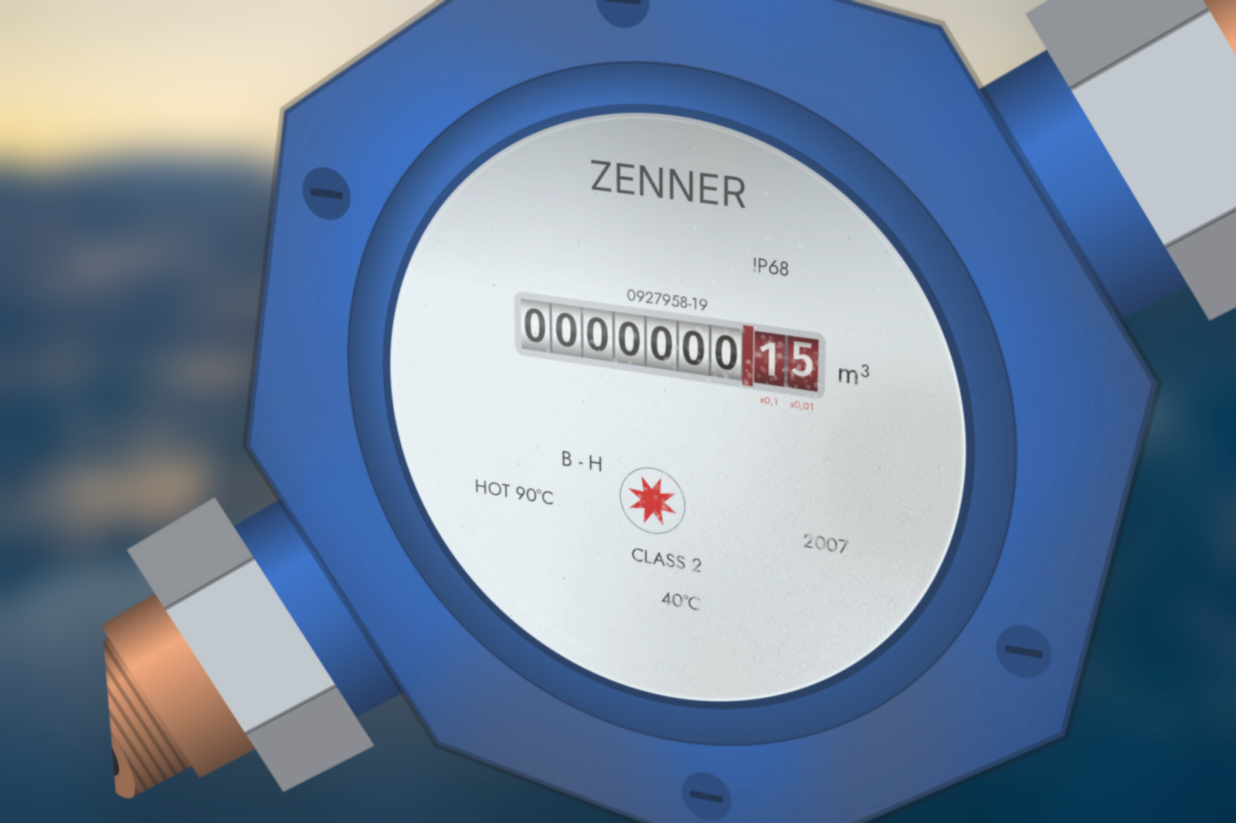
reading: 0.15
